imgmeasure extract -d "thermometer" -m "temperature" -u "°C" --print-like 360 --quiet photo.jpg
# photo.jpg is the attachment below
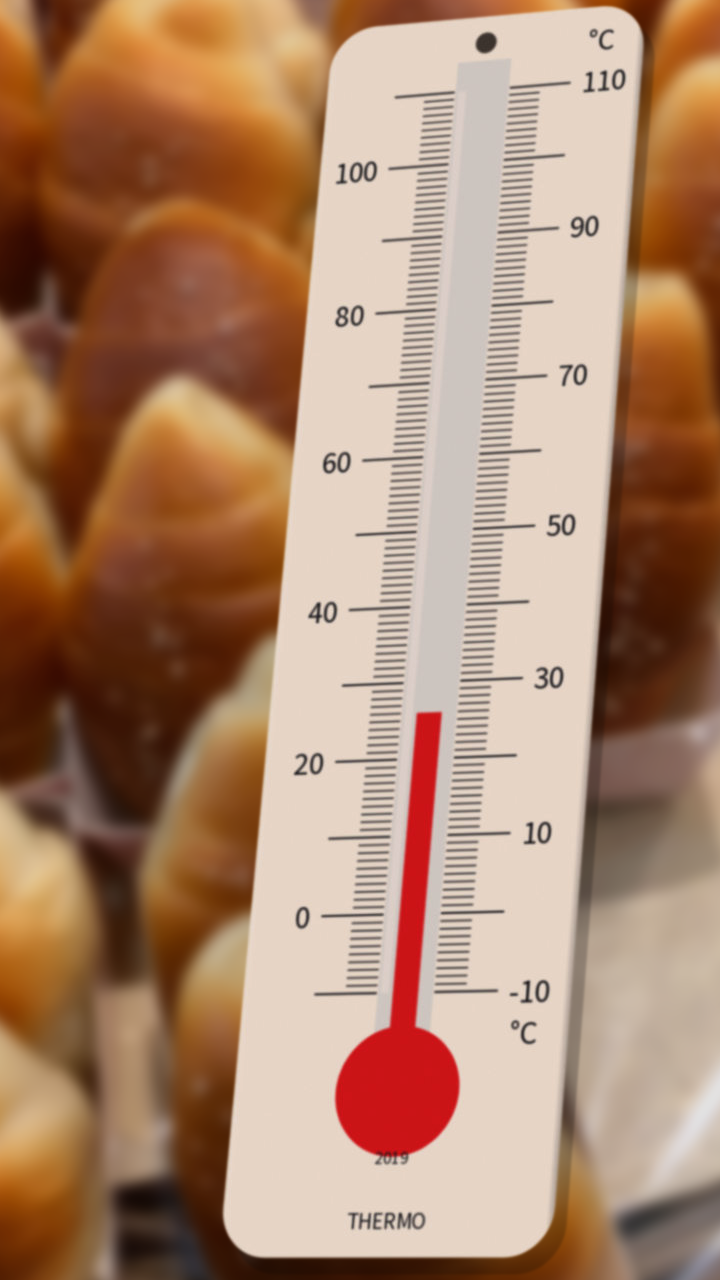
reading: 26
